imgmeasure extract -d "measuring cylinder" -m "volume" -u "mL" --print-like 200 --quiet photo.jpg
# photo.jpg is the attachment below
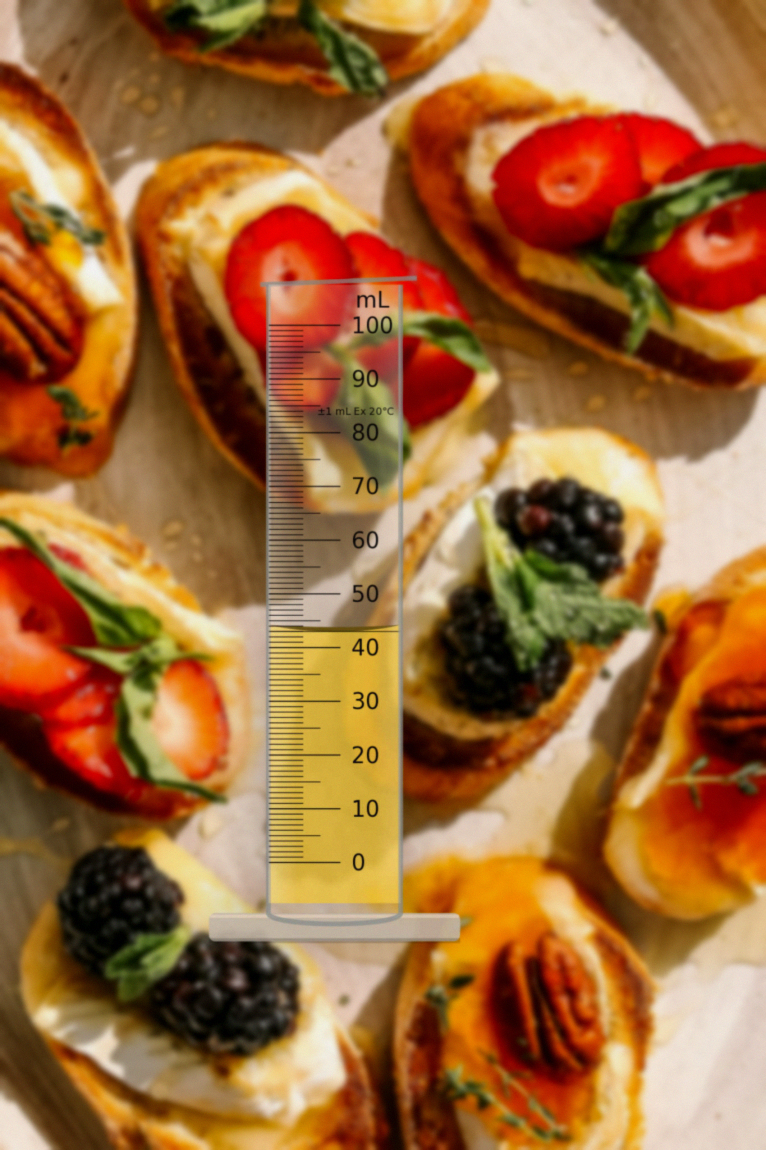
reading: 43
